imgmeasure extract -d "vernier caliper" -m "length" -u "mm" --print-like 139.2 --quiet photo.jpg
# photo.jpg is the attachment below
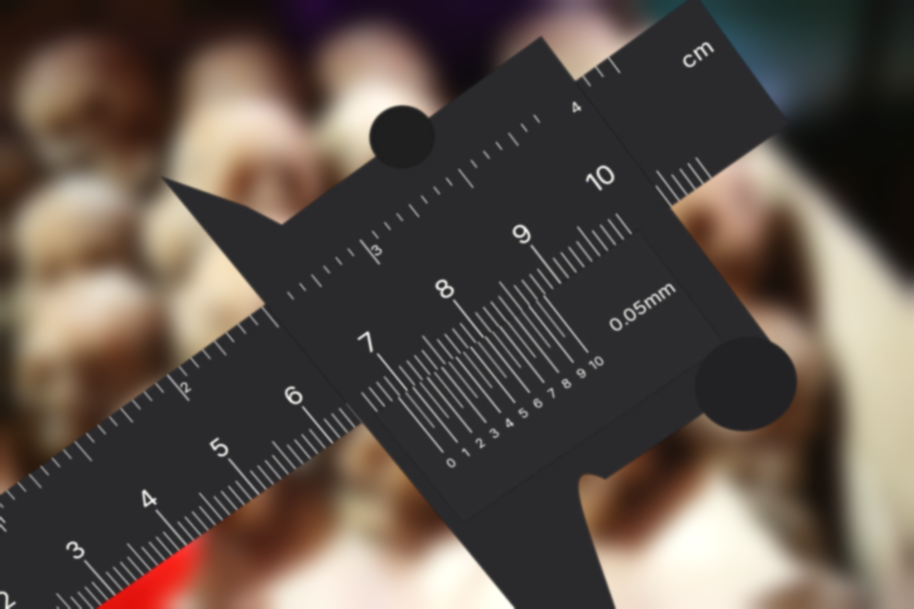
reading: 68.8
